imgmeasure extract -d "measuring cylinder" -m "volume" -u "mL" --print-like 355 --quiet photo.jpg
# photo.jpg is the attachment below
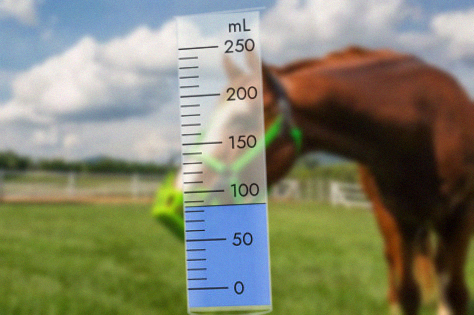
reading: 85
